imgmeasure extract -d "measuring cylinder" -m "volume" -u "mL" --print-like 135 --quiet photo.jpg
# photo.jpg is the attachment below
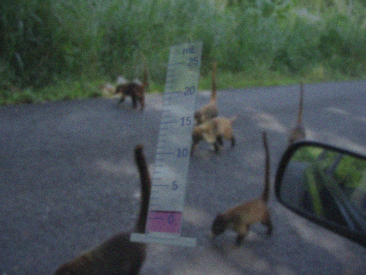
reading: 1
